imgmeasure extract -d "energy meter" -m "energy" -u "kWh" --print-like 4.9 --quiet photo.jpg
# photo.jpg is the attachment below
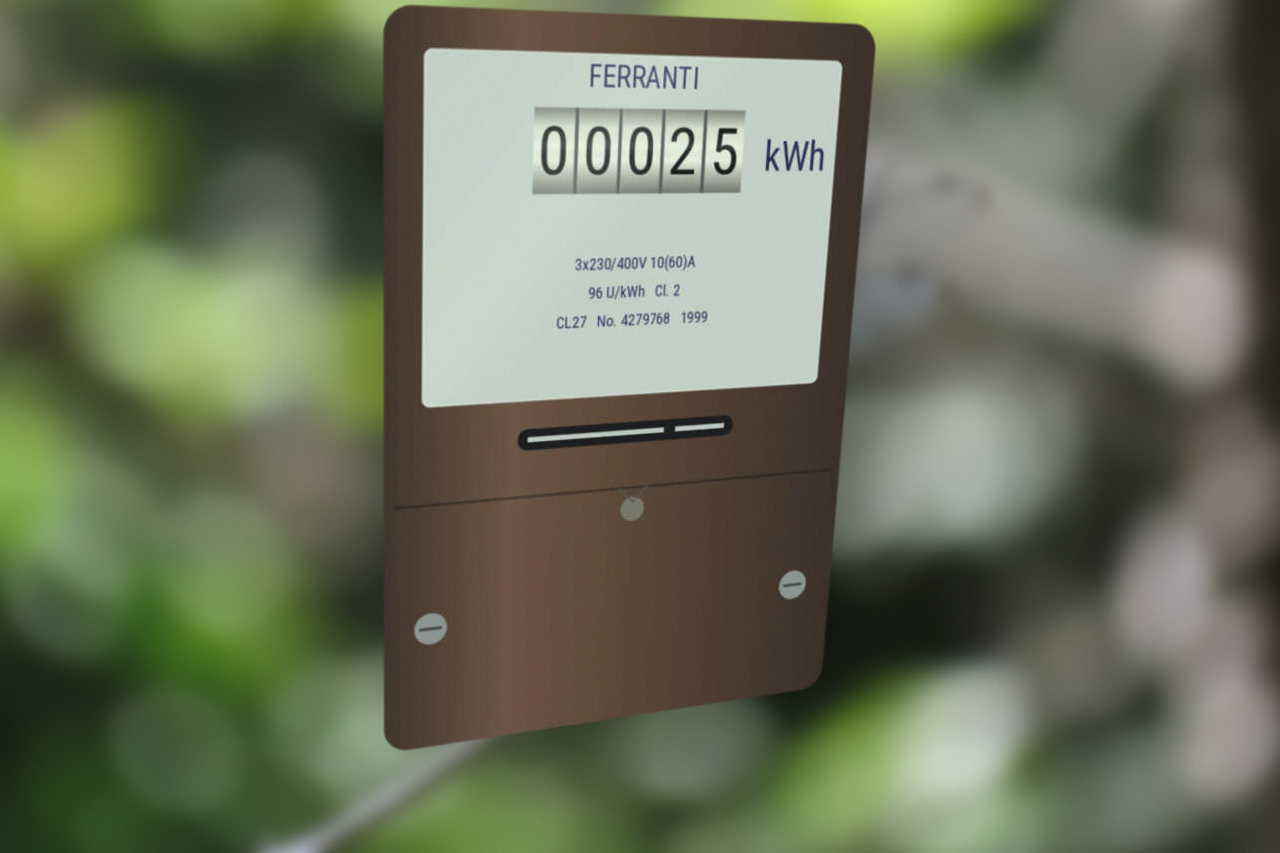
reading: 25
